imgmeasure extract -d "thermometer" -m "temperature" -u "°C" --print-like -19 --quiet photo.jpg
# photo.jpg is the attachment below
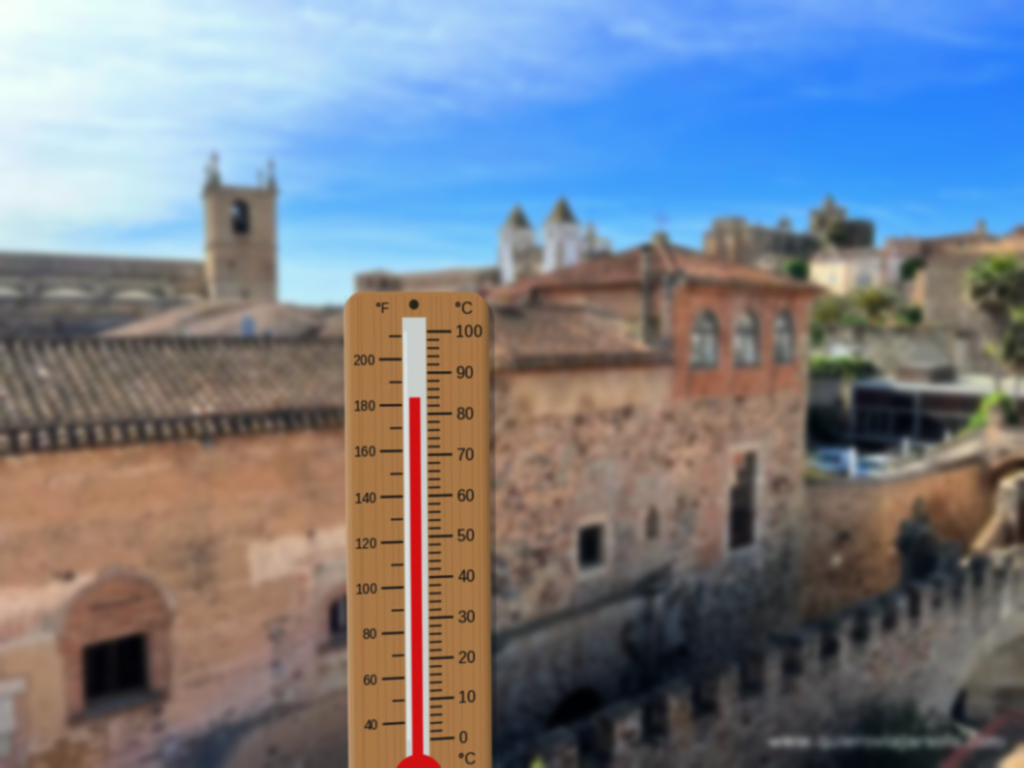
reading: 84
